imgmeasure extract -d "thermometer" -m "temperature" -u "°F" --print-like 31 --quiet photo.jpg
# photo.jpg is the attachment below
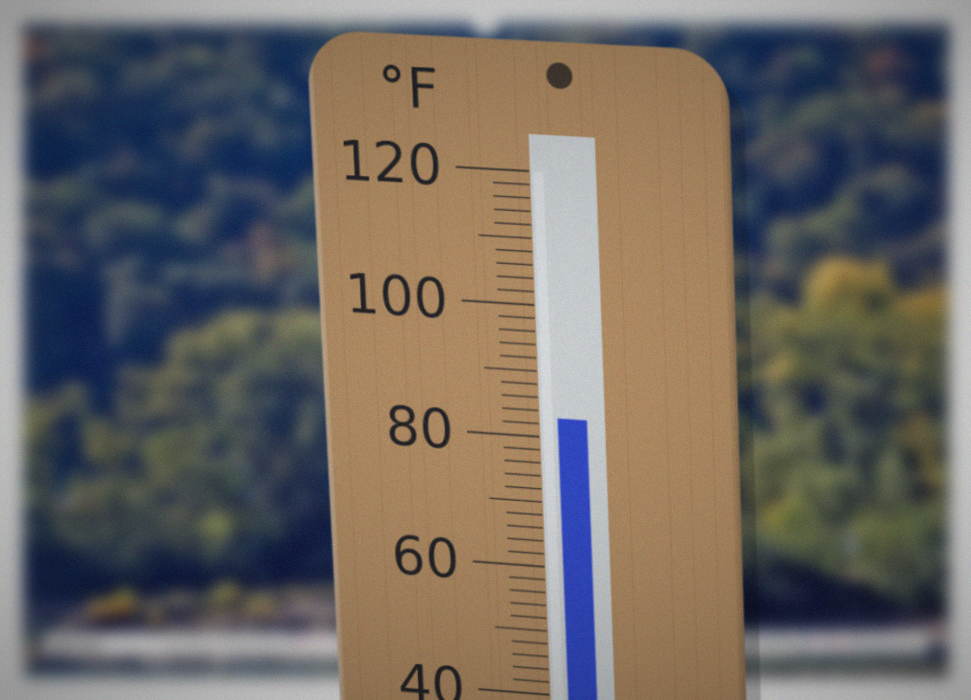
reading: 83
